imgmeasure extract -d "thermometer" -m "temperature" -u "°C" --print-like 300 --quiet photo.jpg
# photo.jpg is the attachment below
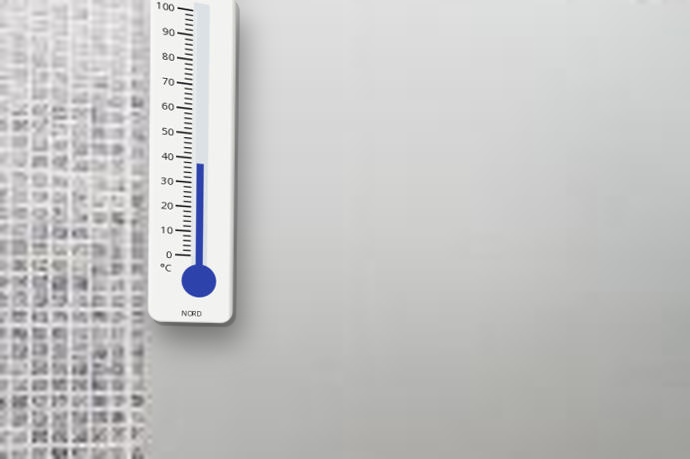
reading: 38
